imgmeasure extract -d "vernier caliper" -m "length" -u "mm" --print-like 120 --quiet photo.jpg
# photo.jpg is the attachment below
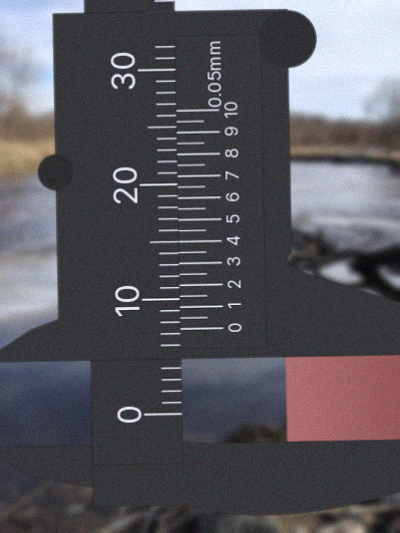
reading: 7.4
